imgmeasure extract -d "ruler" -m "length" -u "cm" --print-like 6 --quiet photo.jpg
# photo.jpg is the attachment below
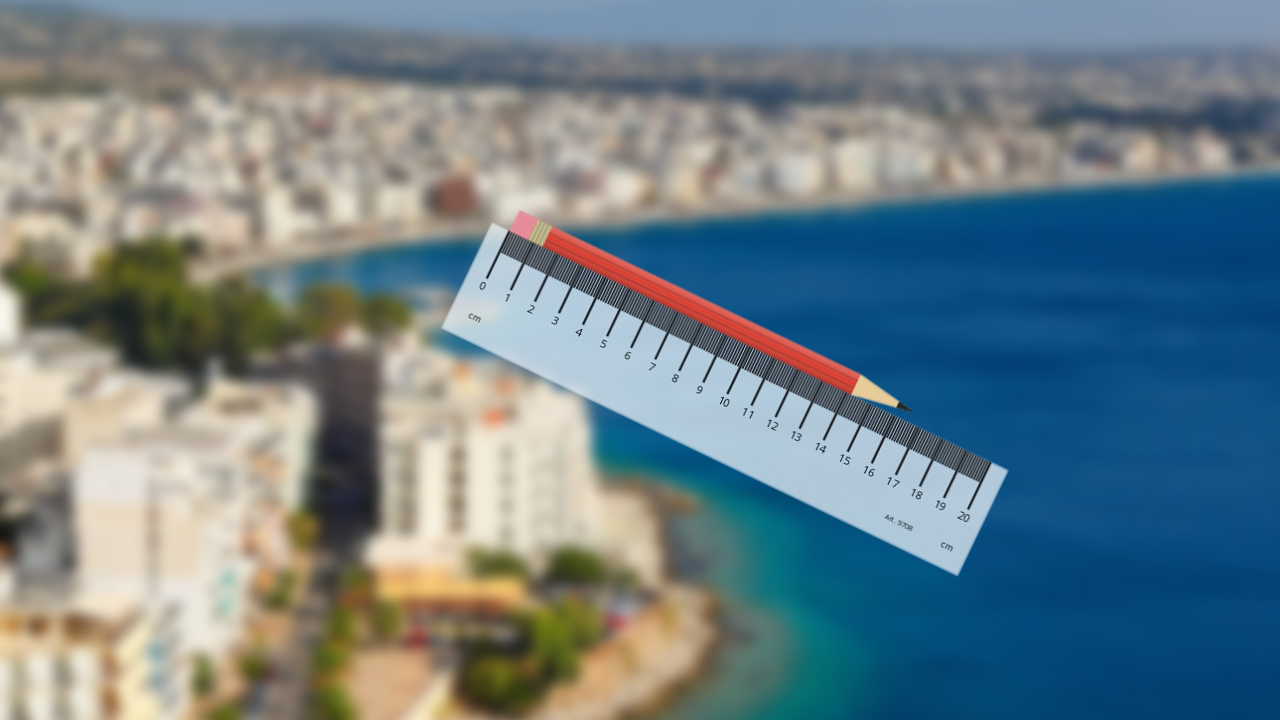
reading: 16.5
